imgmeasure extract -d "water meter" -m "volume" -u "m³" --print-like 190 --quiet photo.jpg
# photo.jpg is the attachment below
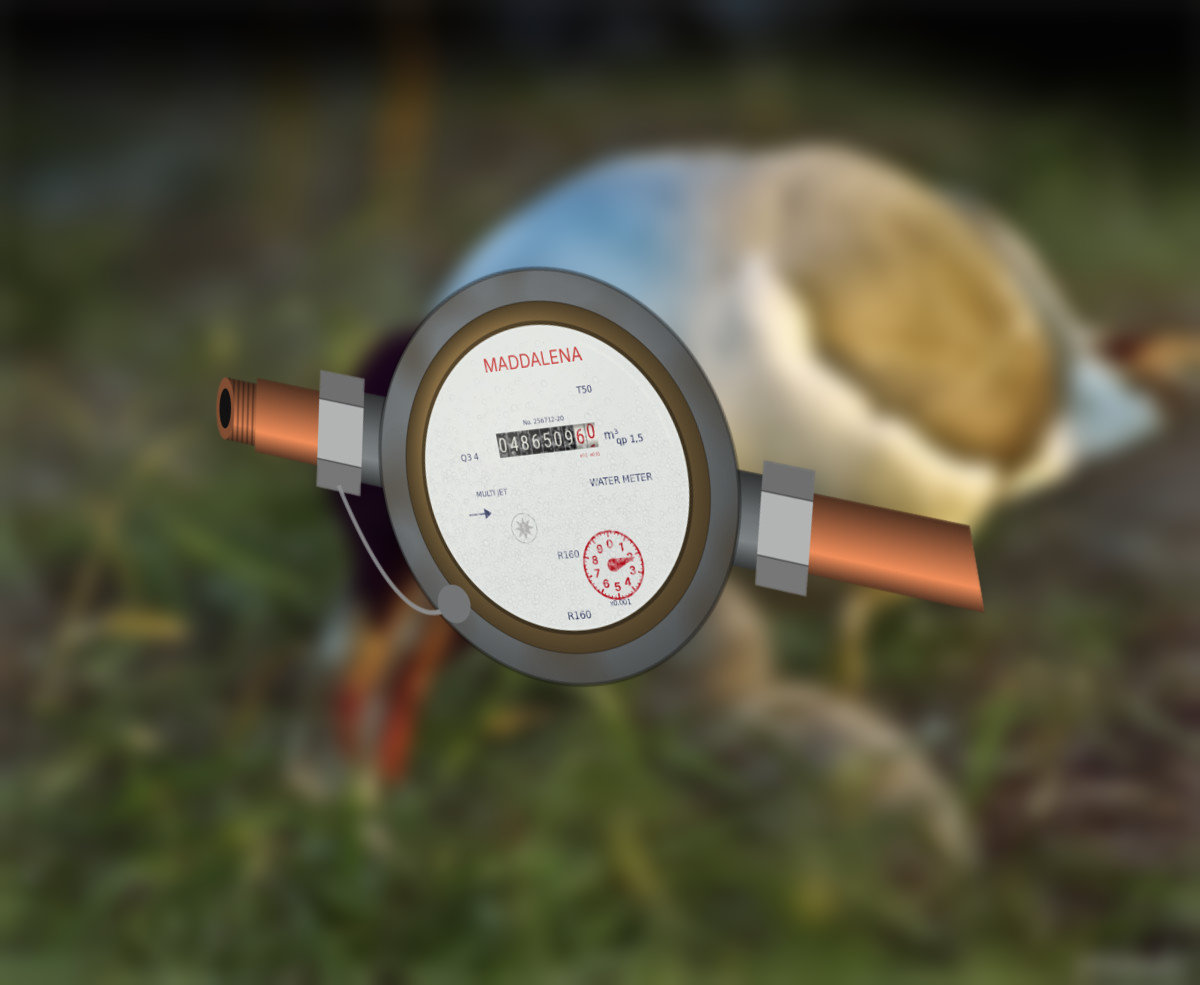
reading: 486509.602
